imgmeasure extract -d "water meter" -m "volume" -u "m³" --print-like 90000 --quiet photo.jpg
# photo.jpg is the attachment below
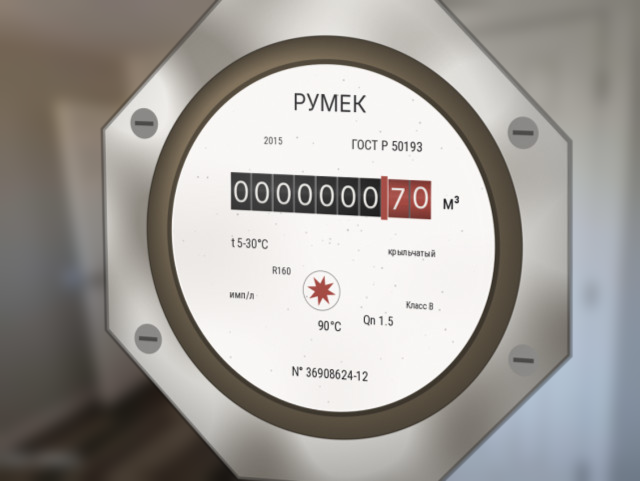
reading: 0.70
